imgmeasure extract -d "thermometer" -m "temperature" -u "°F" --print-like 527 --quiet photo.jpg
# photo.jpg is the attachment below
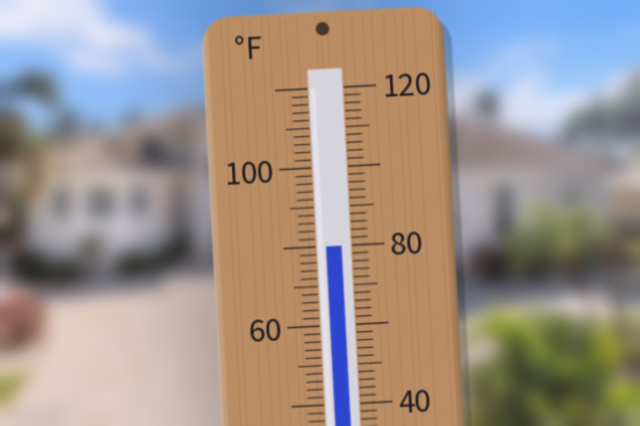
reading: 80
